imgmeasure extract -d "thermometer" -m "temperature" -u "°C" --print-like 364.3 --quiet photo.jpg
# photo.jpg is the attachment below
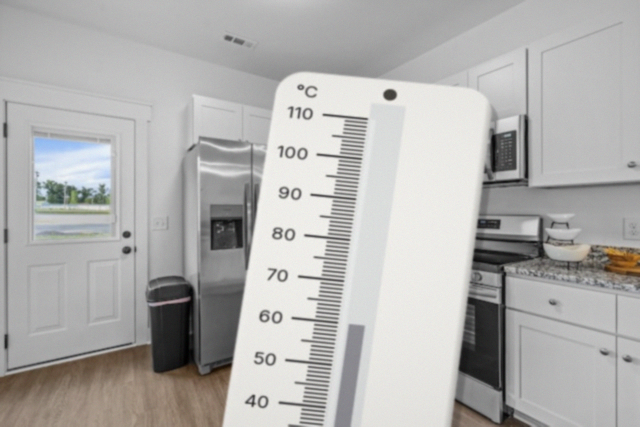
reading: 60
